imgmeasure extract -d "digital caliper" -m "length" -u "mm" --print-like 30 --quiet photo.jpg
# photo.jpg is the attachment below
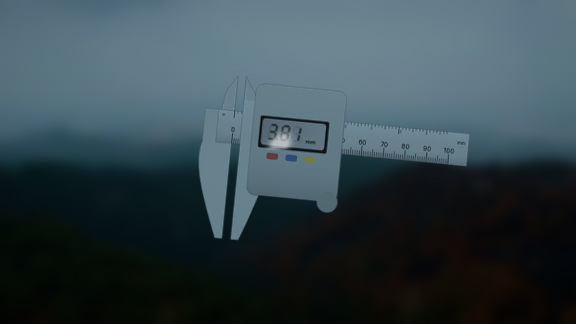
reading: 3.81
